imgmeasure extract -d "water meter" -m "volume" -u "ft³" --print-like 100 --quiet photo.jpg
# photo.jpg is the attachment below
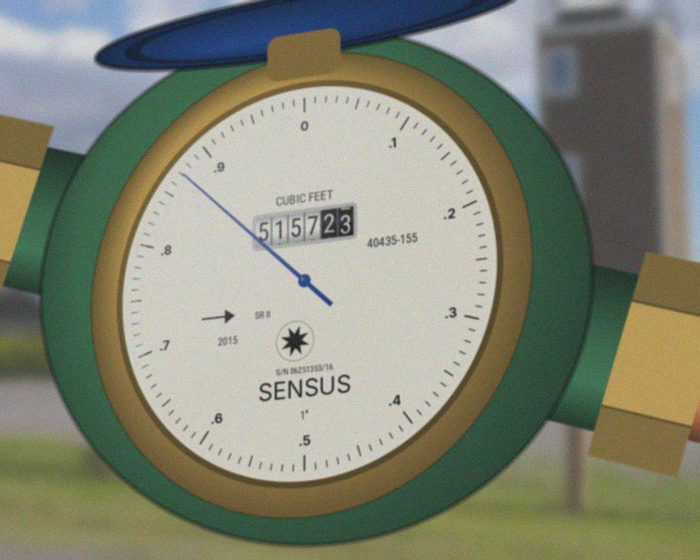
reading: 515722.87
